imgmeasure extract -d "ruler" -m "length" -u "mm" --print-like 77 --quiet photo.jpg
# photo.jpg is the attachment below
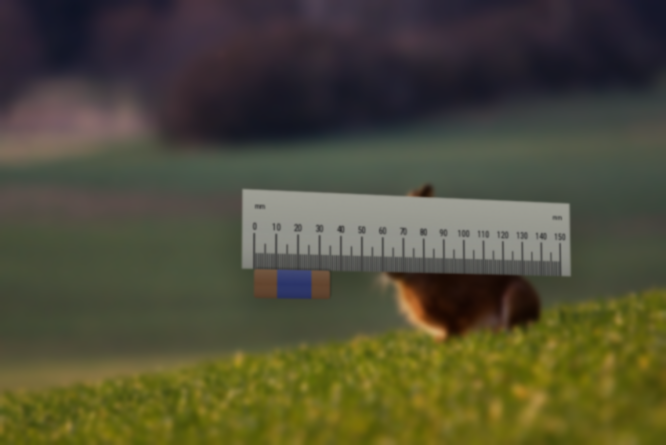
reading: 35
